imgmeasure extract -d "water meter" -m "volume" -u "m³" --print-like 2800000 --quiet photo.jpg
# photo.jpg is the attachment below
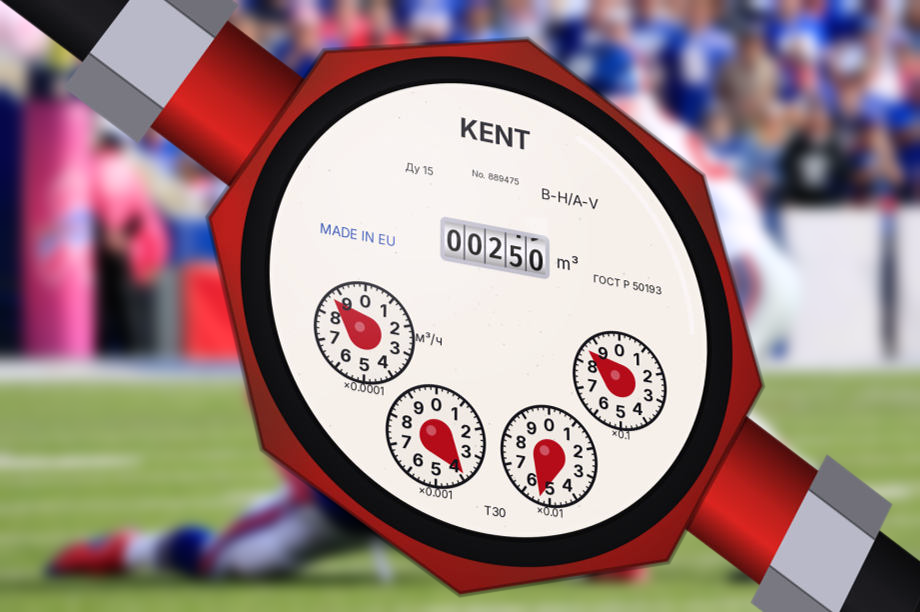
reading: 249.8538
